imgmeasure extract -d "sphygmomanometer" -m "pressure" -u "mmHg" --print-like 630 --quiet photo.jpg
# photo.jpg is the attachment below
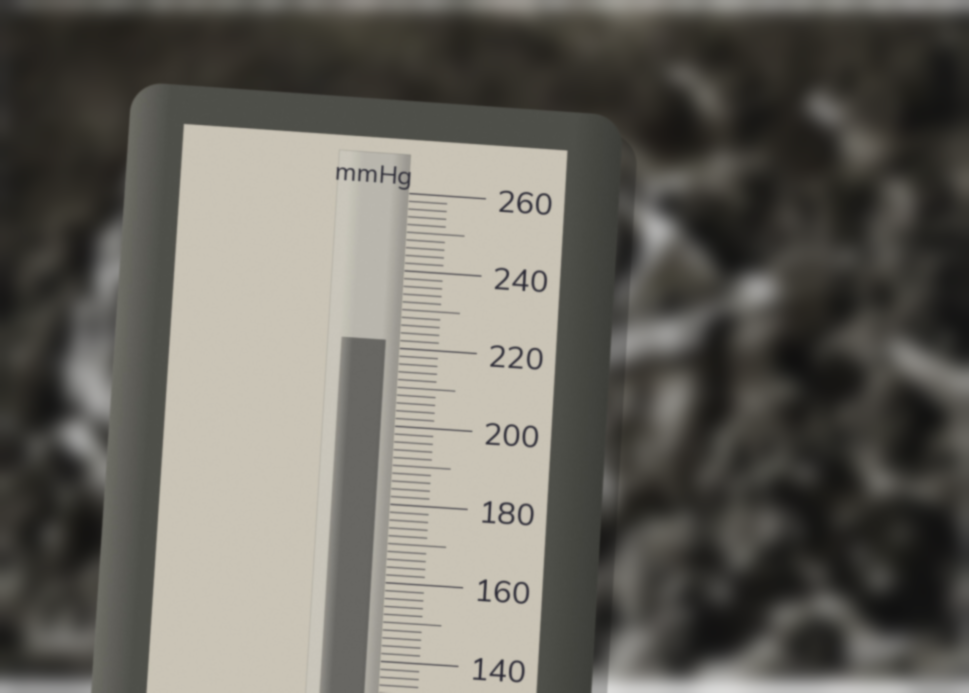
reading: 222
